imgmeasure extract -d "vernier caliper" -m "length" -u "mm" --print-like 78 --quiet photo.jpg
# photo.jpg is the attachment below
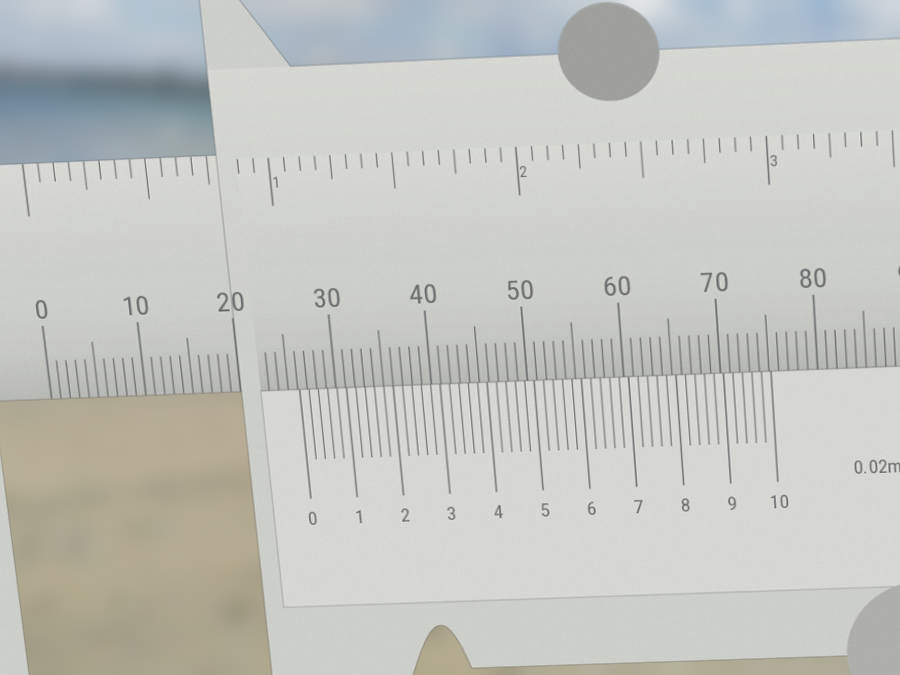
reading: 26.2
